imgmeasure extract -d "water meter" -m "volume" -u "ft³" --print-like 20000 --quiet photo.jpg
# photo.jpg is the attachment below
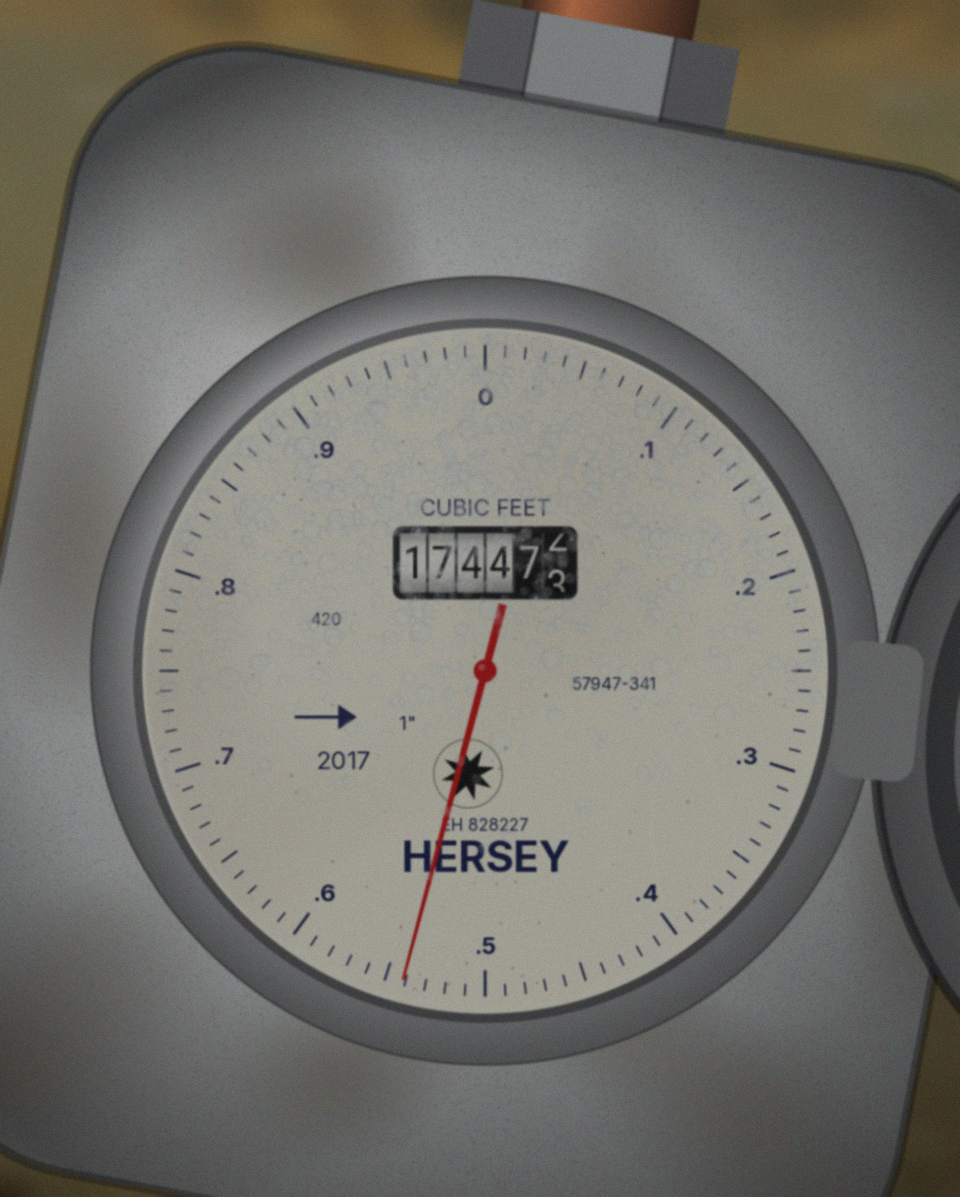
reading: 174472.54
